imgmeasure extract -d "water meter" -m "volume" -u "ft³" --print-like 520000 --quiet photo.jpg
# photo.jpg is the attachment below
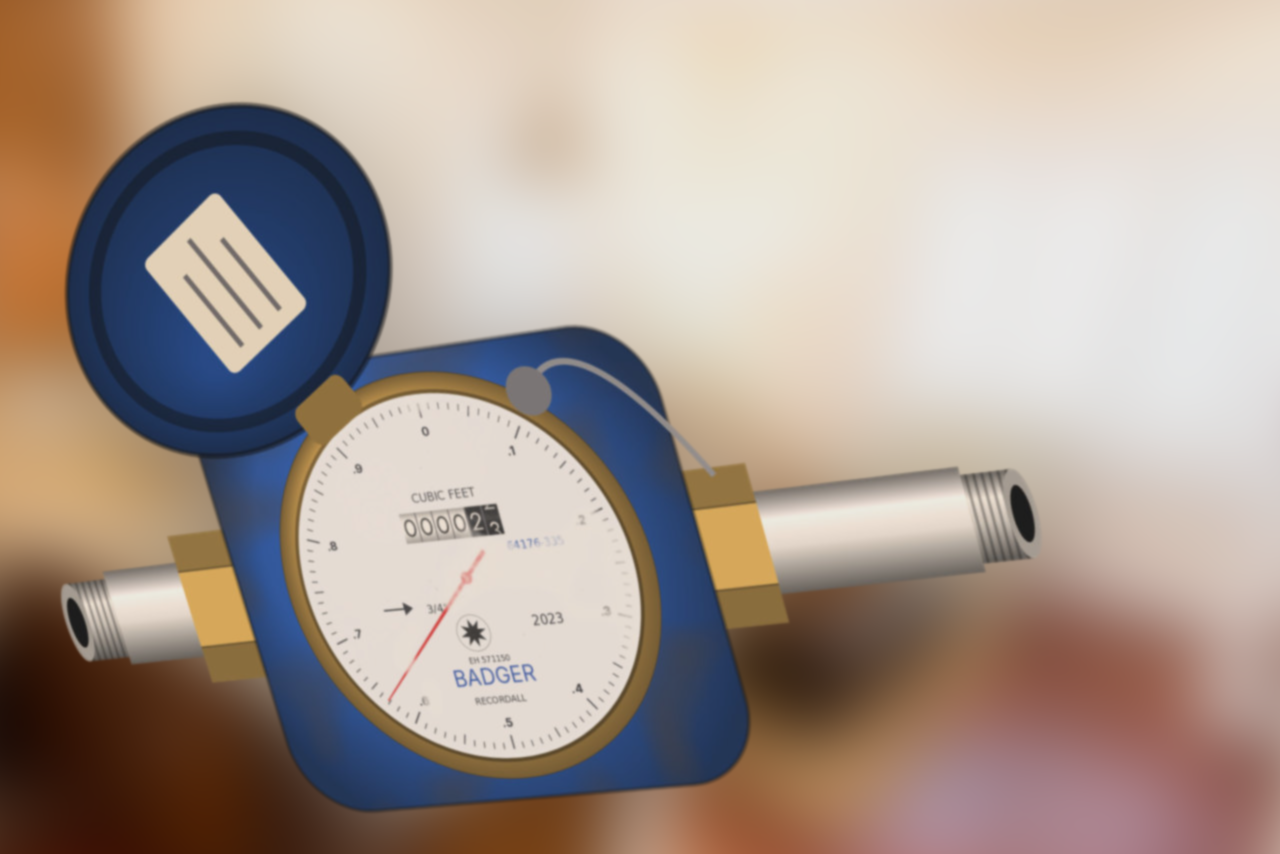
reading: 22.63
